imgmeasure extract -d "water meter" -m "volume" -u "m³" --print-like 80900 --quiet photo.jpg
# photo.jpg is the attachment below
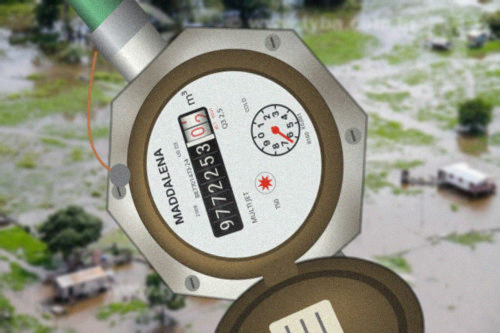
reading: 9772253.016
